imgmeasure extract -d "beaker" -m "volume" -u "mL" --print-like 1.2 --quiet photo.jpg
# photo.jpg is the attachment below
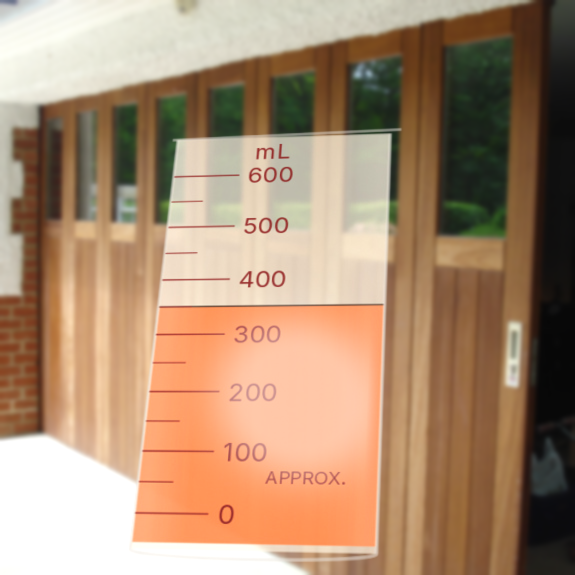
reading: 350
